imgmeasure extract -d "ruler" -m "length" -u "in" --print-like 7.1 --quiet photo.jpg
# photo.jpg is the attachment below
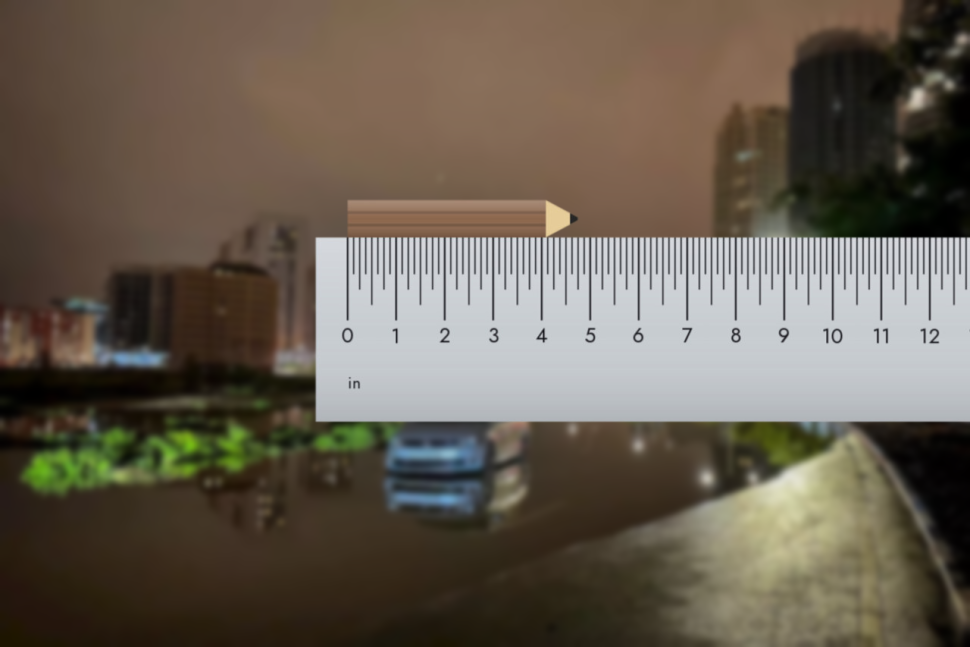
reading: 4.75
